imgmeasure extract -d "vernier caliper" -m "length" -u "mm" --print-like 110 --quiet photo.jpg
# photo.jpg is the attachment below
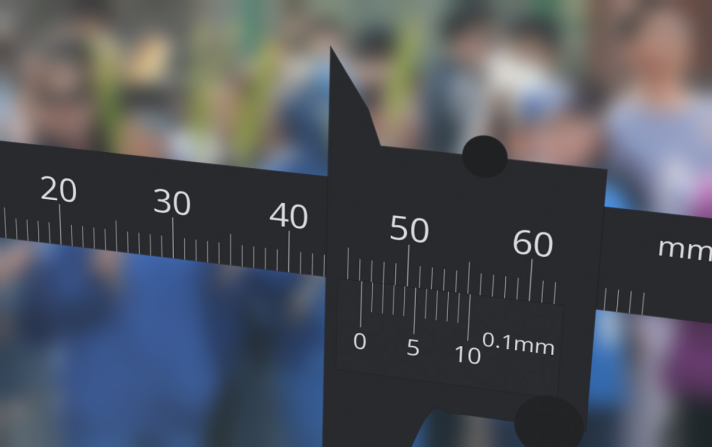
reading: 46.2
